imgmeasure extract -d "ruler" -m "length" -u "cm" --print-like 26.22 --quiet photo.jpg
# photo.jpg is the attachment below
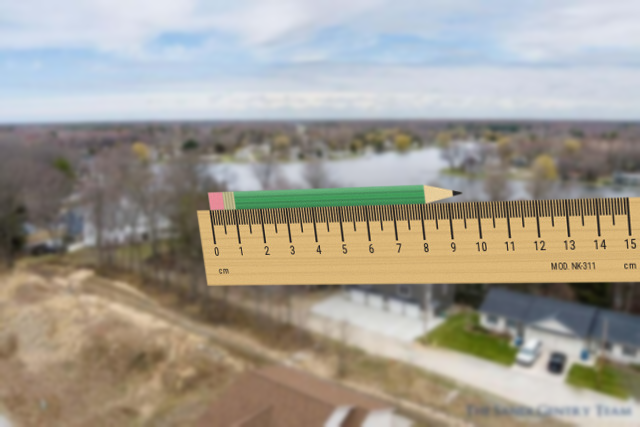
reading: 9.5
